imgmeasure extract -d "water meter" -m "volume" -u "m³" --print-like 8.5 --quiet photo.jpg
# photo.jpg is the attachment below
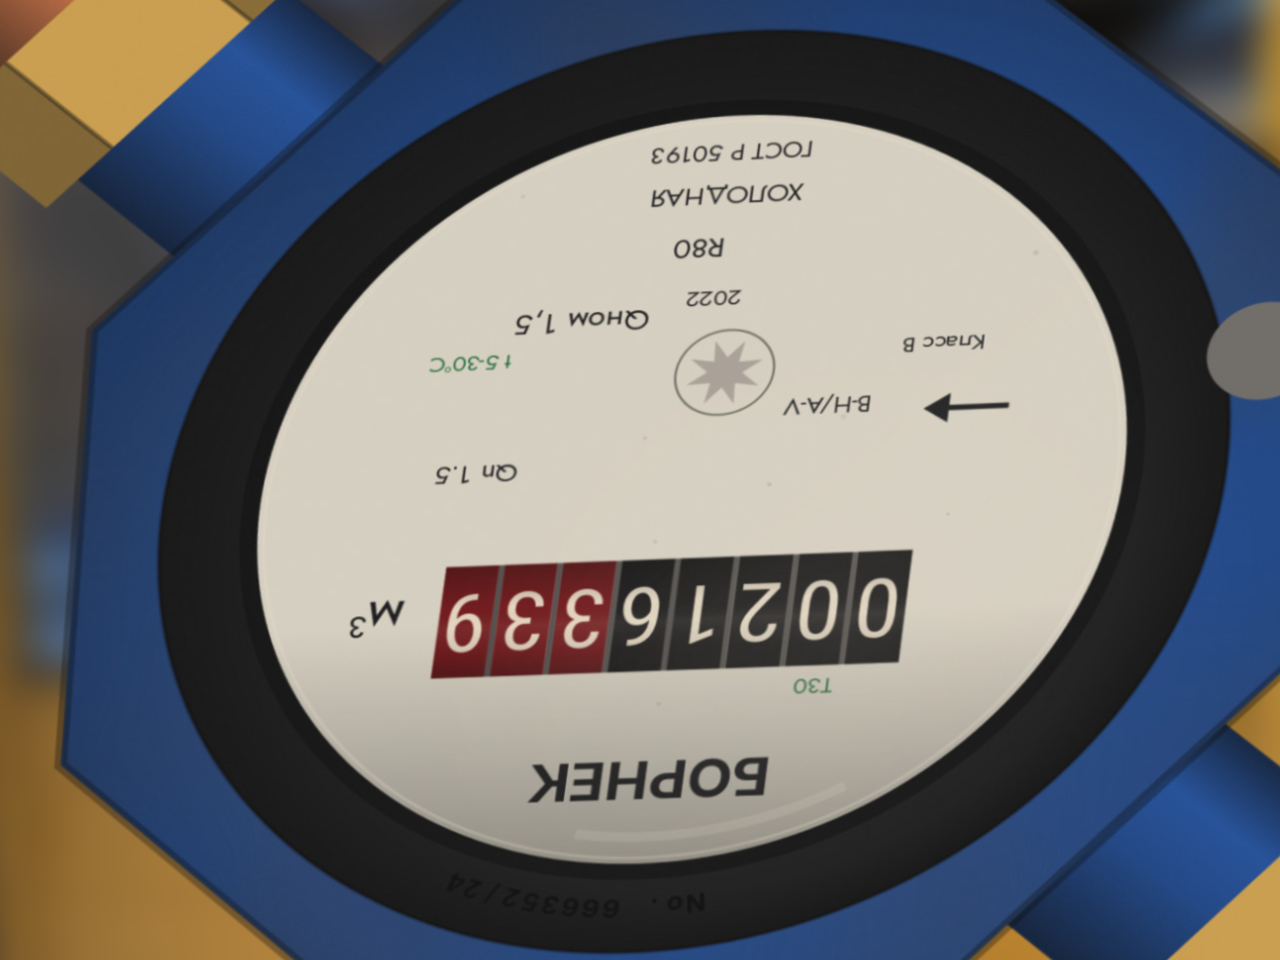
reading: 216.339
